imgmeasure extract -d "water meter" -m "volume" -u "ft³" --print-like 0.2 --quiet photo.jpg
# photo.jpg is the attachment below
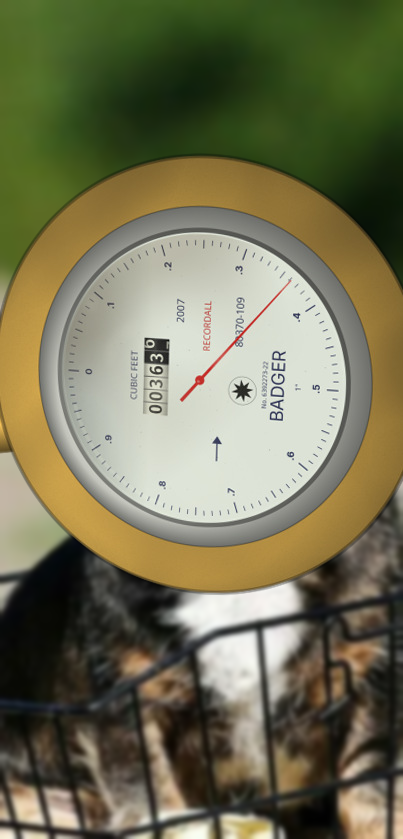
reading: 3636.36
